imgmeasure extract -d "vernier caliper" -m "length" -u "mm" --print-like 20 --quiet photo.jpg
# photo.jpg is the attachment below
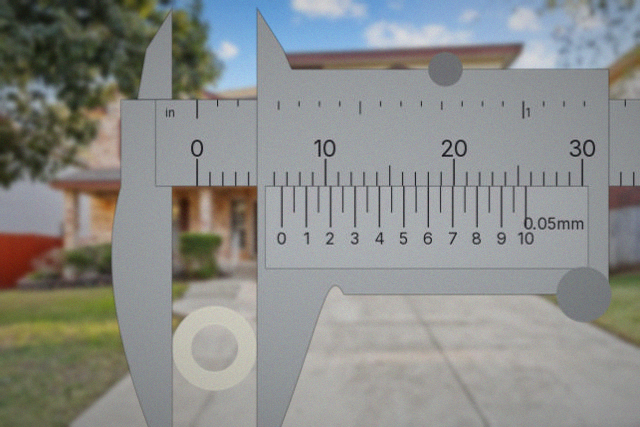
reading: 6.6
